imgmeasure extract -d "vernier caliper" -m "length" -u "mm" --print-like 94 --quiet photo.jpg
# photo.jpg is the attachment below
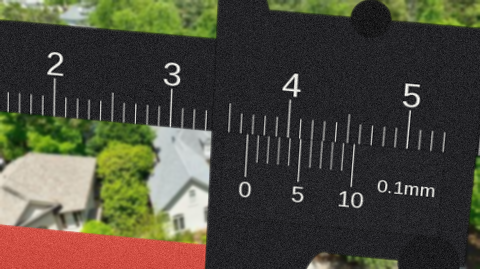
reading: 36.6
